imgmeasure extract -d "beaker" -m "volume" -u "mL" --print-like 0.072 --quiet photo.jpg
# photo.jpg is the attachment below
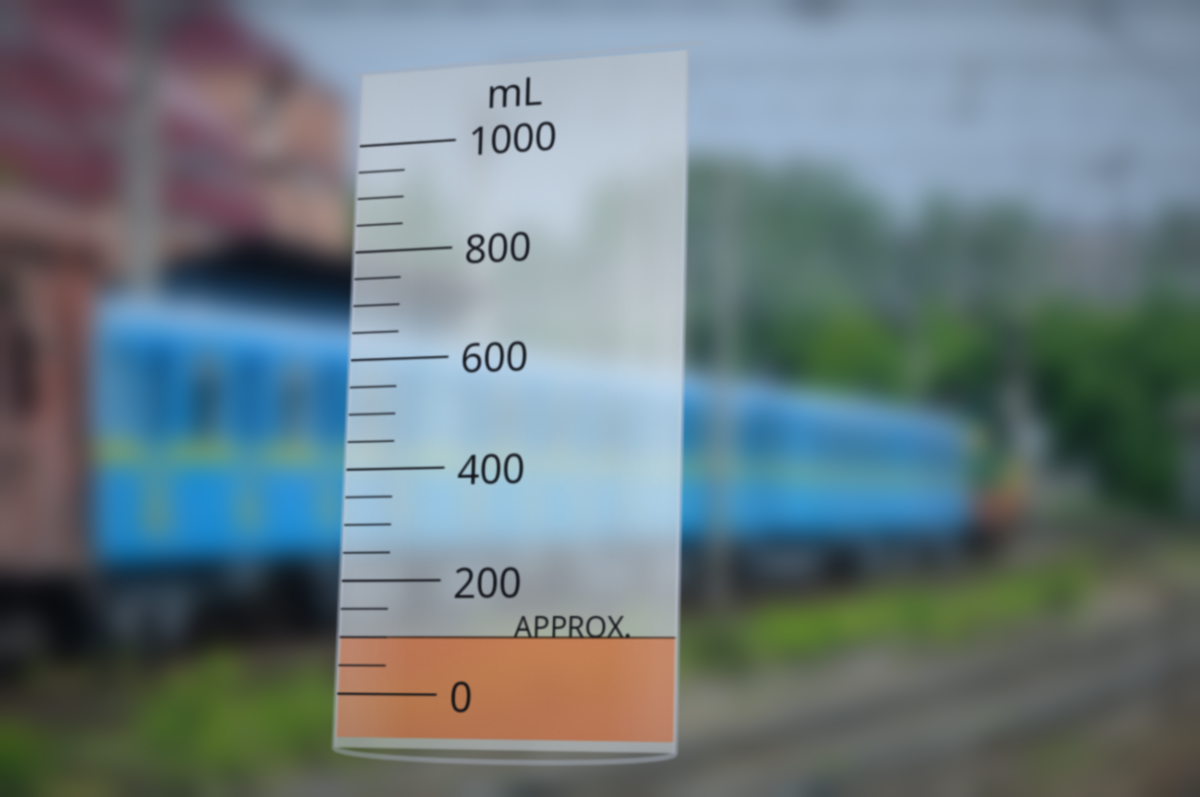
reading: 100
